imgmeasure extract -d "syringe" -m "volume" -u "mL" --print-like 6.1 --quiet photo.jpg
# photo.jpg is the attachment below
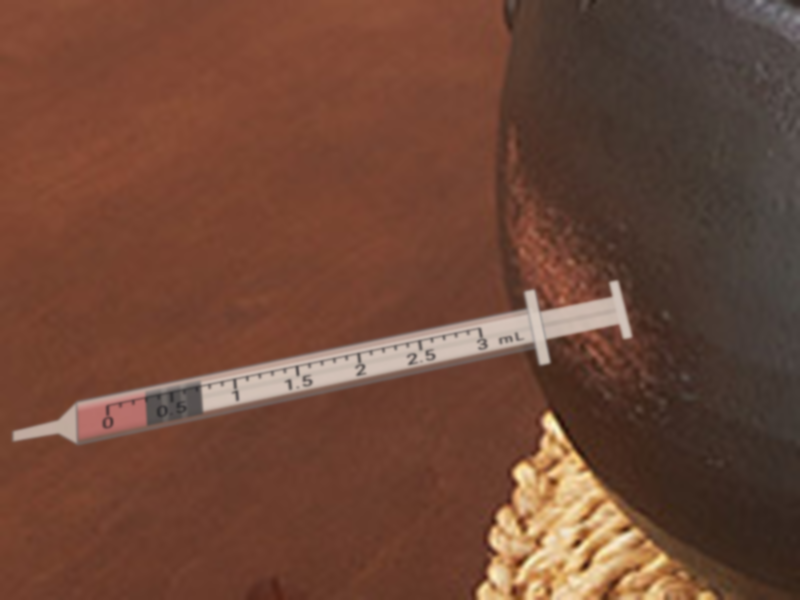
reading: 0.3
